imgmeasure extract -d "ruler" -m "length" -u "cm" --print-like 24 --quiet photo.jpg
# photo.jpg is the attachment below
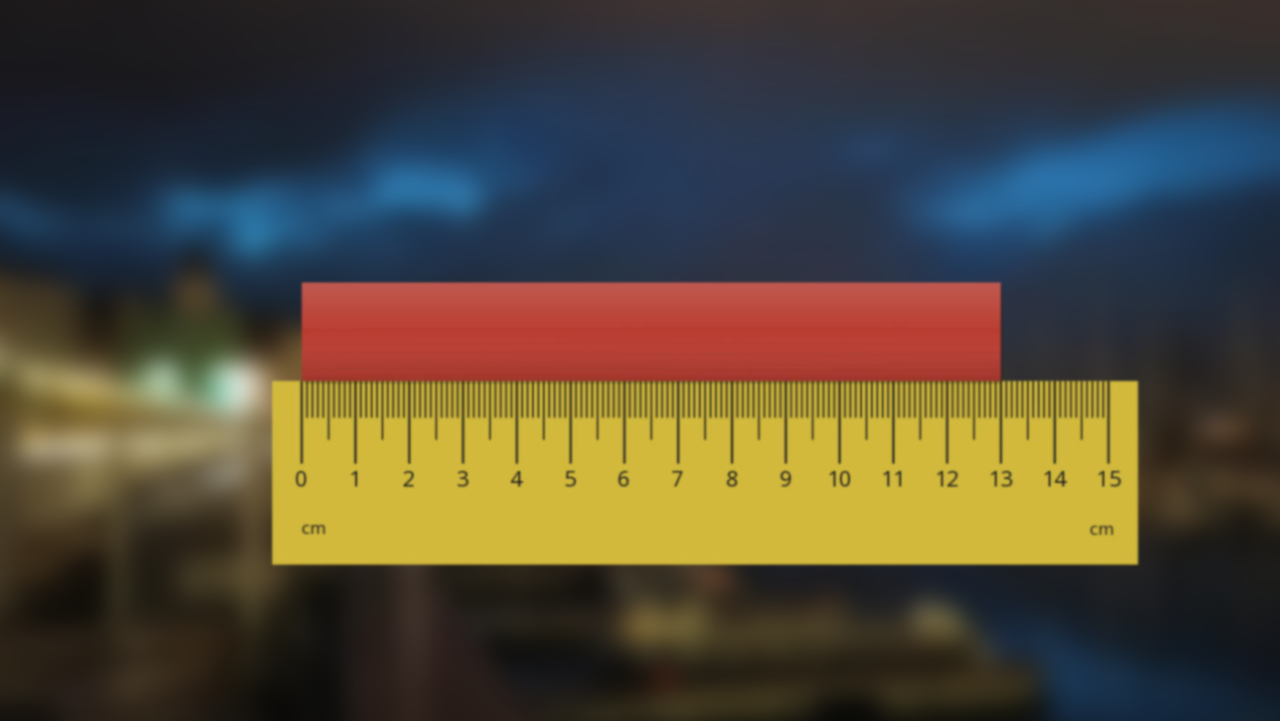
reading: 13
